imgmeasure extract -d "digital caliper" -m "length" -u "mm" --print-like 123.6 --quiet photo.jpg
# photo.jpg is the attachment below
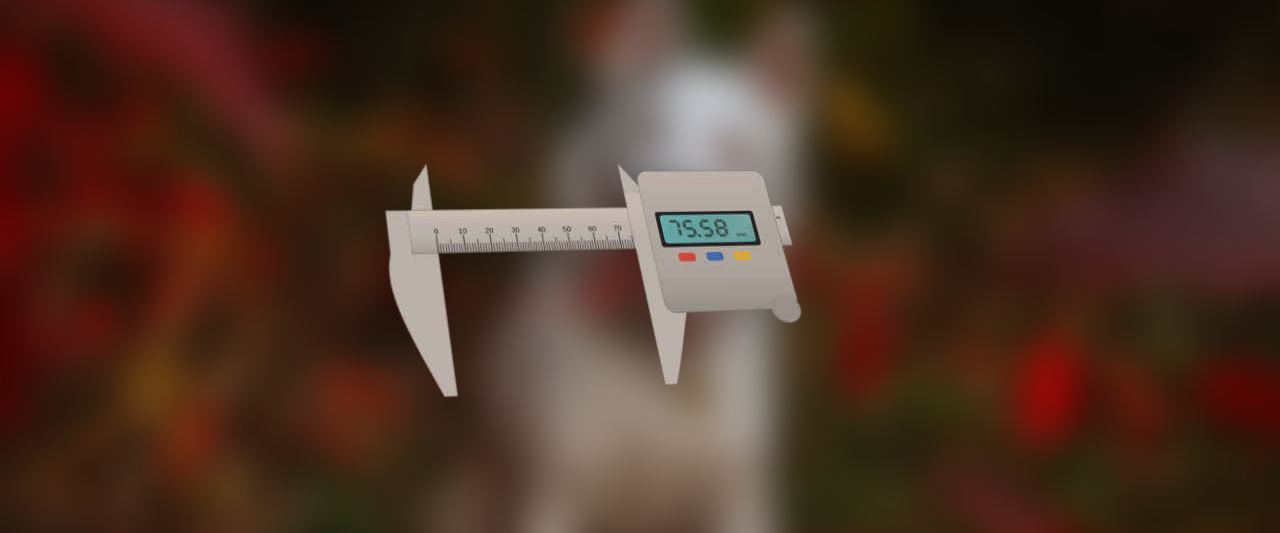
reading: 75.58
